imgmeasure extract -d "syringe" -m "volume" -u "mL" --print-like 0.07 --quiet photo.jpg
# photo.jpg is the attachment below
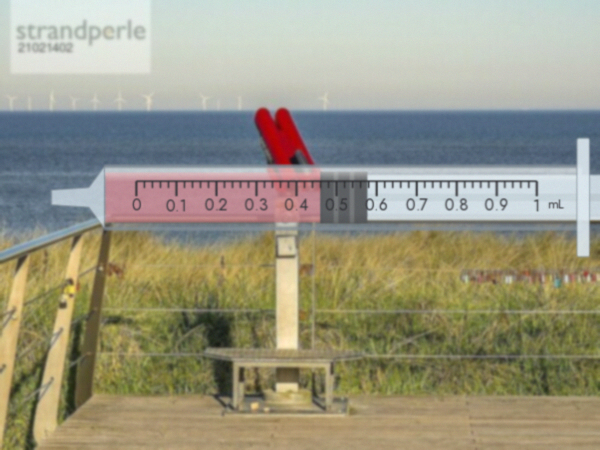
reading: 0.46
